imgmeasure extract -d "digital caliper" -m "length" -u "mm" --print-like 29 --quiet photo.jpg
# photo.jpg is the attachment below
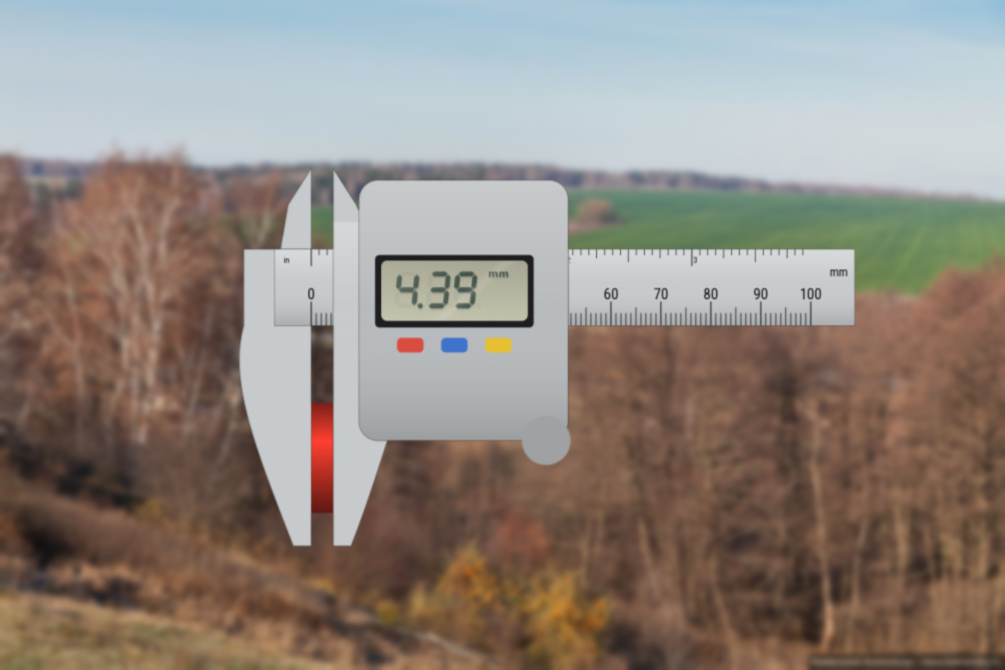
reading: 4.39
